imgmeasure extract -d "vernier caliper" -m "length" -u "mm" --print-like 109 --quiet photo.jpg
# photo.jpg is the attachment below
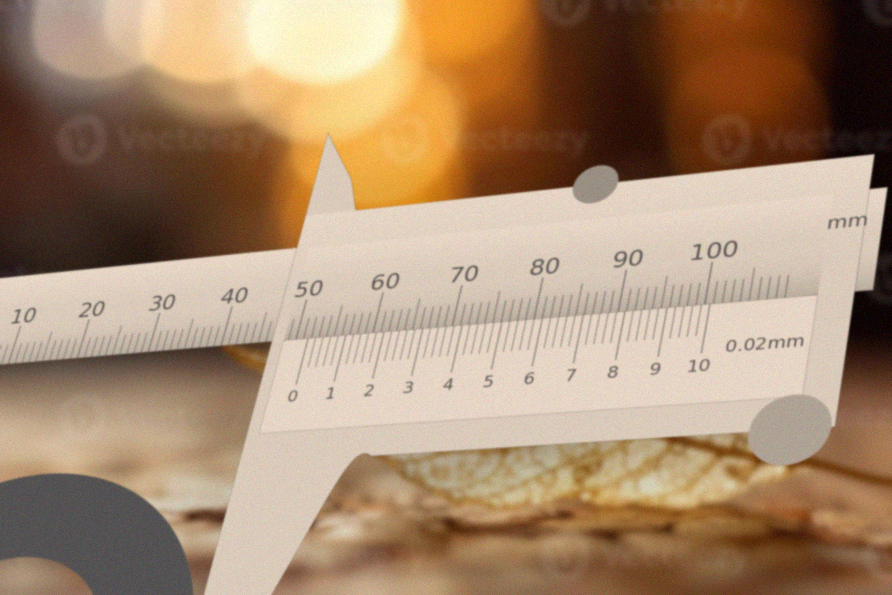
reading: 51.6
